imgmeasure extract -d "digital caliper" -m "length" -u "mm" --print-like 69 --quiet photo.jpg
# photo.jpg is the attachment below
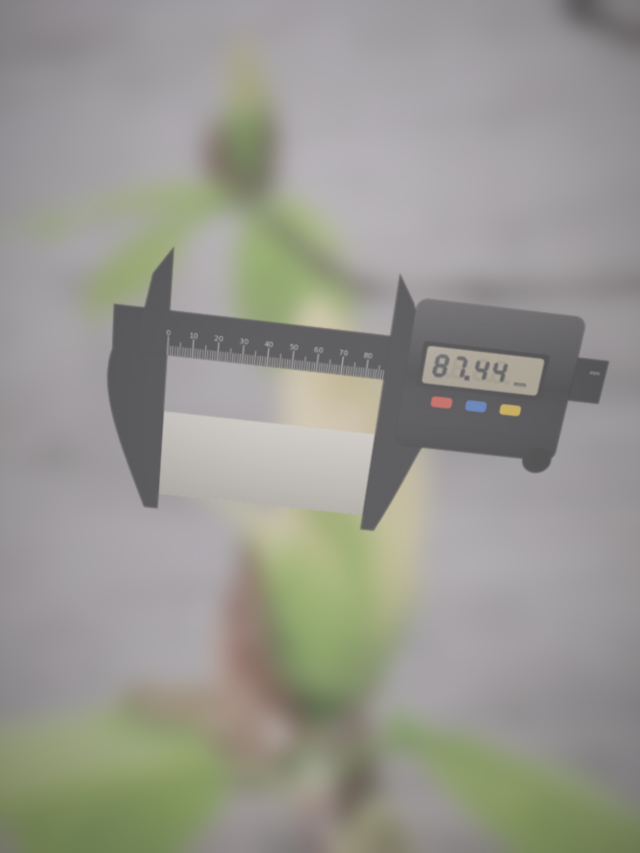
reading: 87.44
